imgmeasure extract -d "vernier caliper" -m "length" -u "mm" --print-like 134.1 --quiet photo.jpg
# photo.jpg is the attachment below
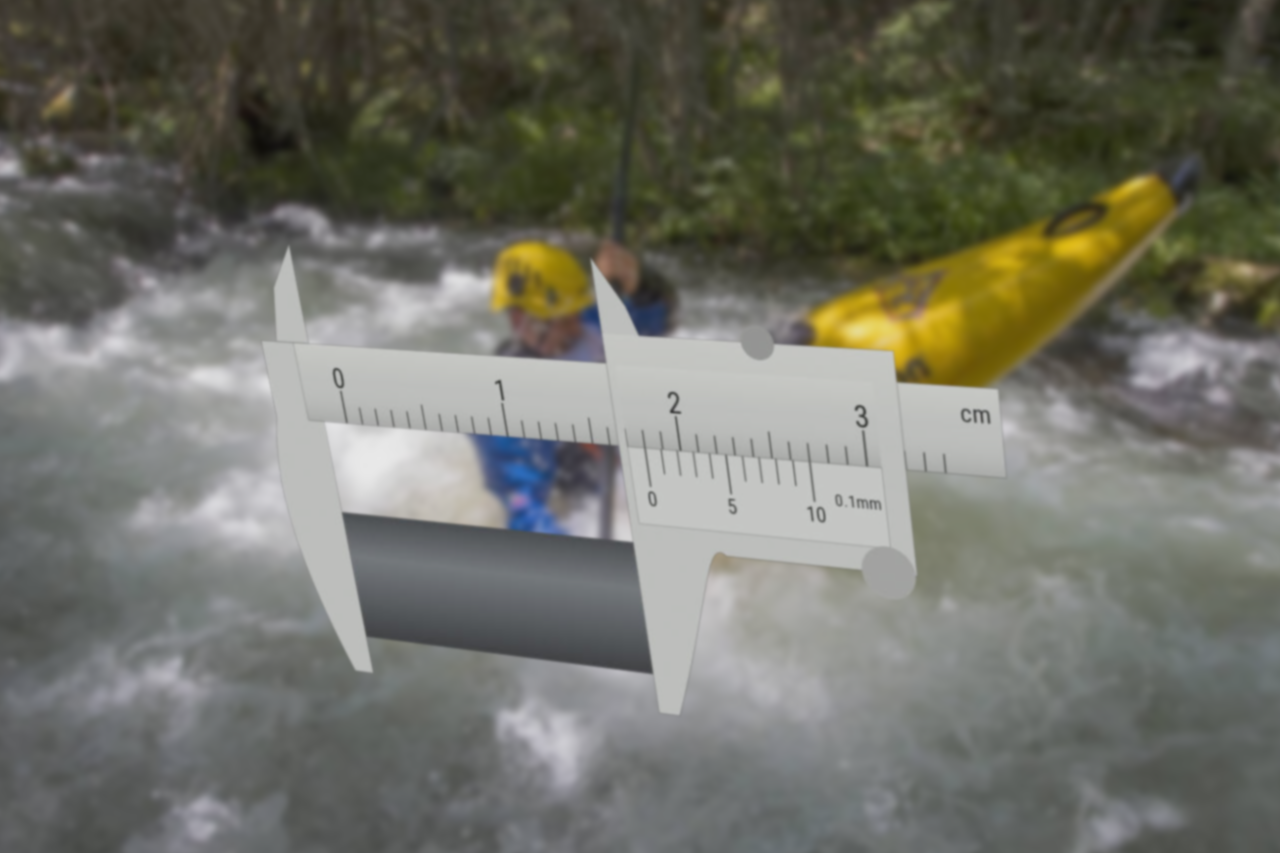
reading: 18.0
